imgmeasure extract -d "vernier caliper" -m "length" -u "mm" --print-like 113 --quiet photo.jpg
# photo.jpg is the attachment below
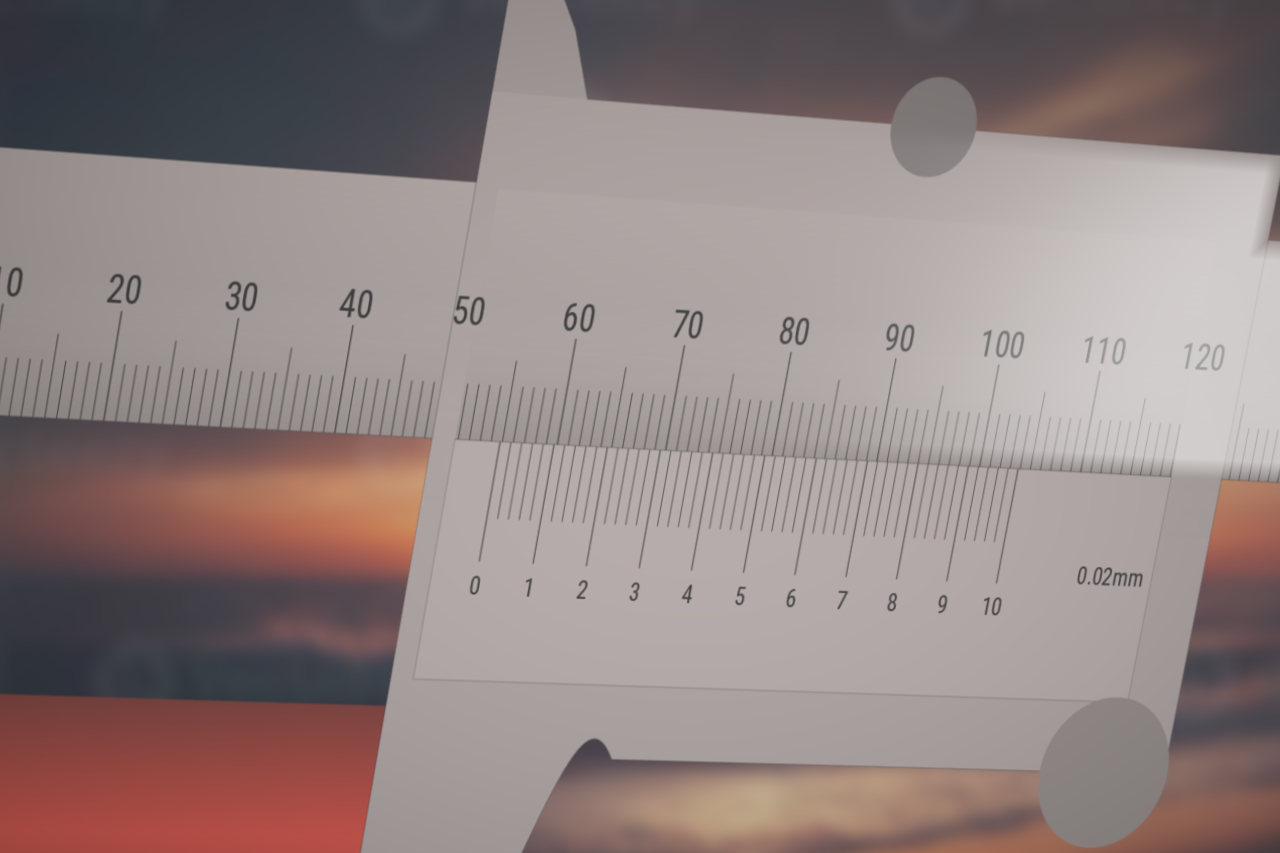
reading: 54.8
